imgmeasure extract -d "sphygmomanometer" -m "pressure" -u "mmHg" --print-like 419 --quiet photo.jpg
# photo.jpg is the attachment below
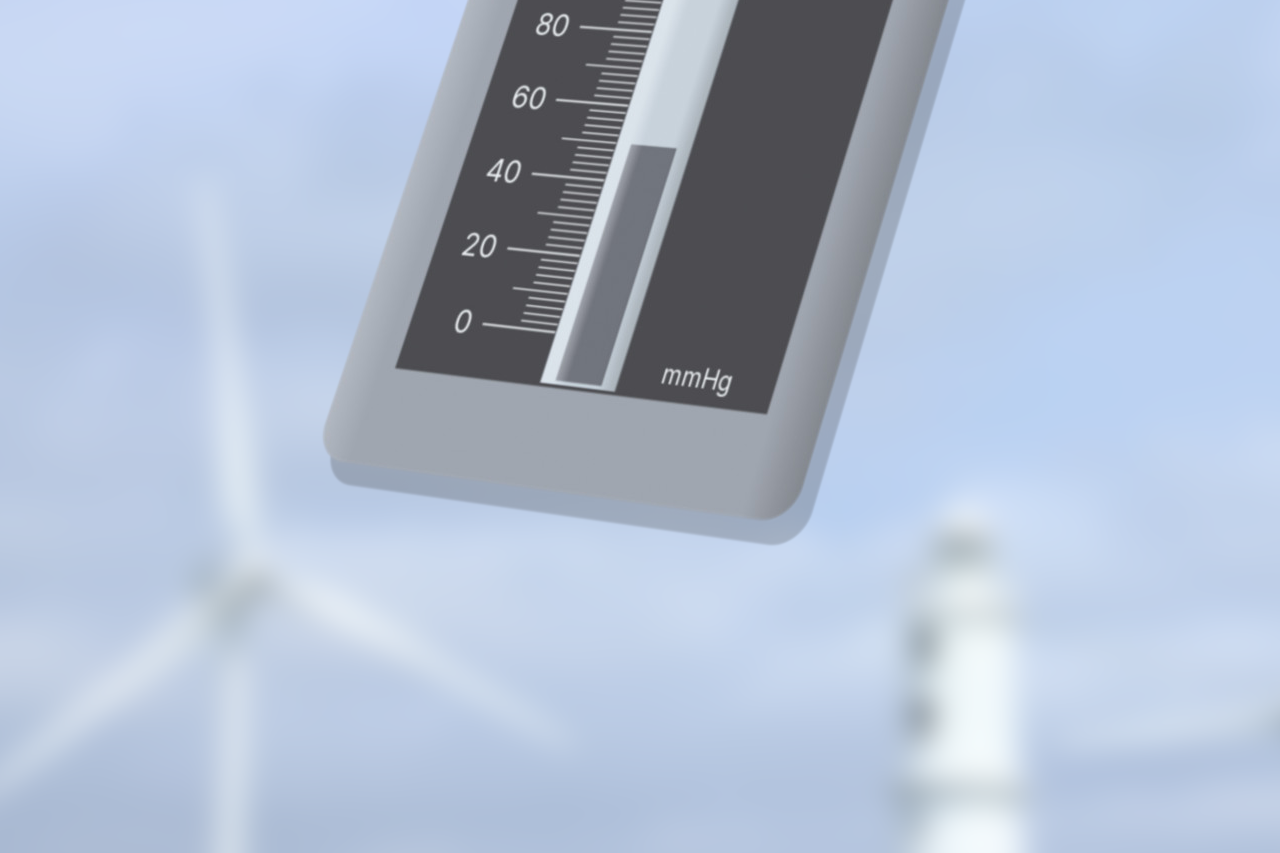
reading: 50
